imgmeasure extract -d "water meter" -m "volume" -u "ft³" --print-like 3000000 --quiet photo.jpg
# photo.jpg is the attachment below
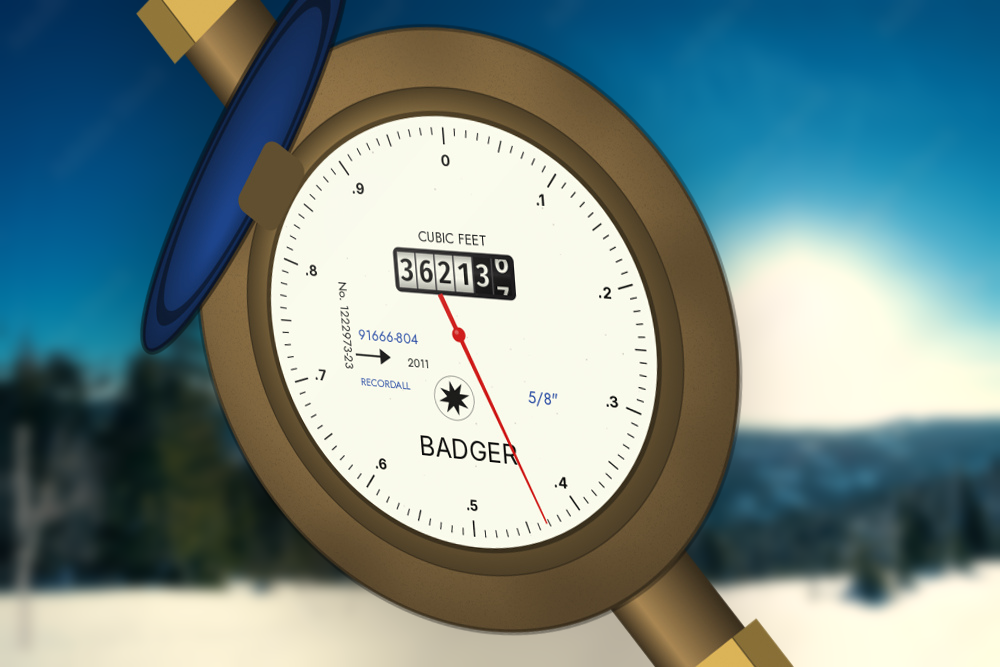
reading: 362136.43
